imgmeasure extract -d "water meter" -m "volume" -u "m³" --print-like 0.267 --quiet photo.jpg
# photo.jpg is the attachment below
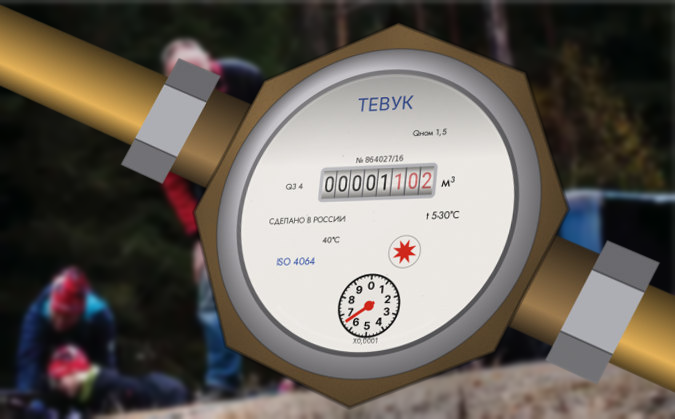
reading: 1.1026
